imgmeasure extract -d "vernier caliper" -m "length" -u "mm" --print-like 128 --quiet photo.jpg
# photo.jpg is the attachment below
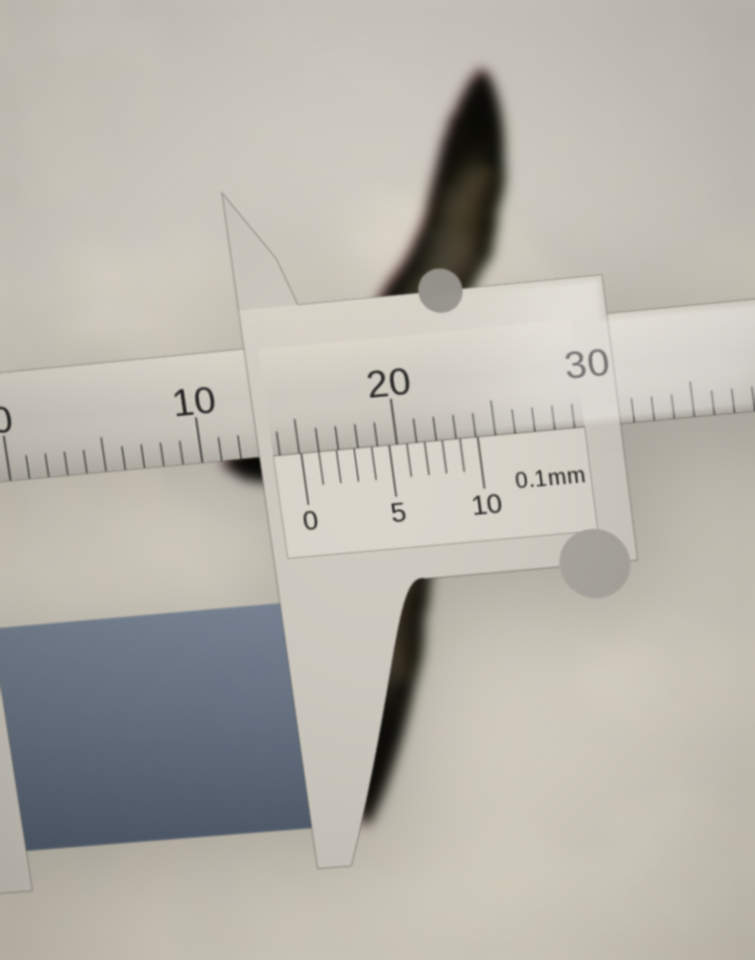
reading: 15.1
